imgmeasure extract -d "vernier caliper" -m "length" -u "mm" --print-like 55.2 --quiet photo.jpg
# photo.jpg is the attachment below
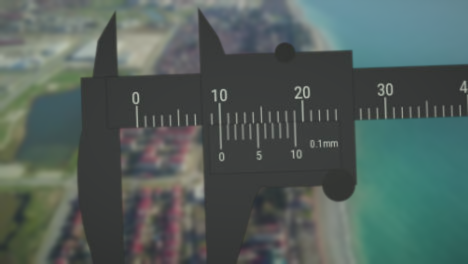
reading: 10.0
